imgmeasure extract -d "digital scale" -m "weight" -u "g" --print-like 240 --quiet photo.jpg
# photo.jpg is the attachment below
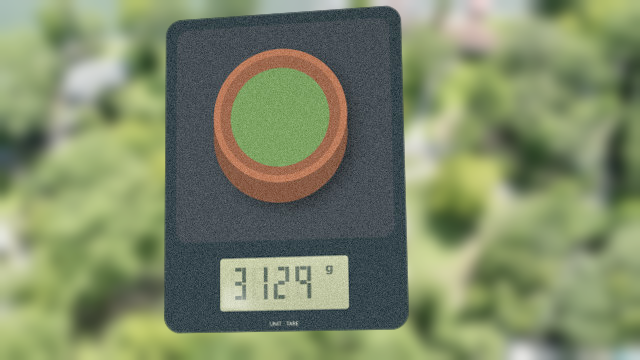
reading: 3129
